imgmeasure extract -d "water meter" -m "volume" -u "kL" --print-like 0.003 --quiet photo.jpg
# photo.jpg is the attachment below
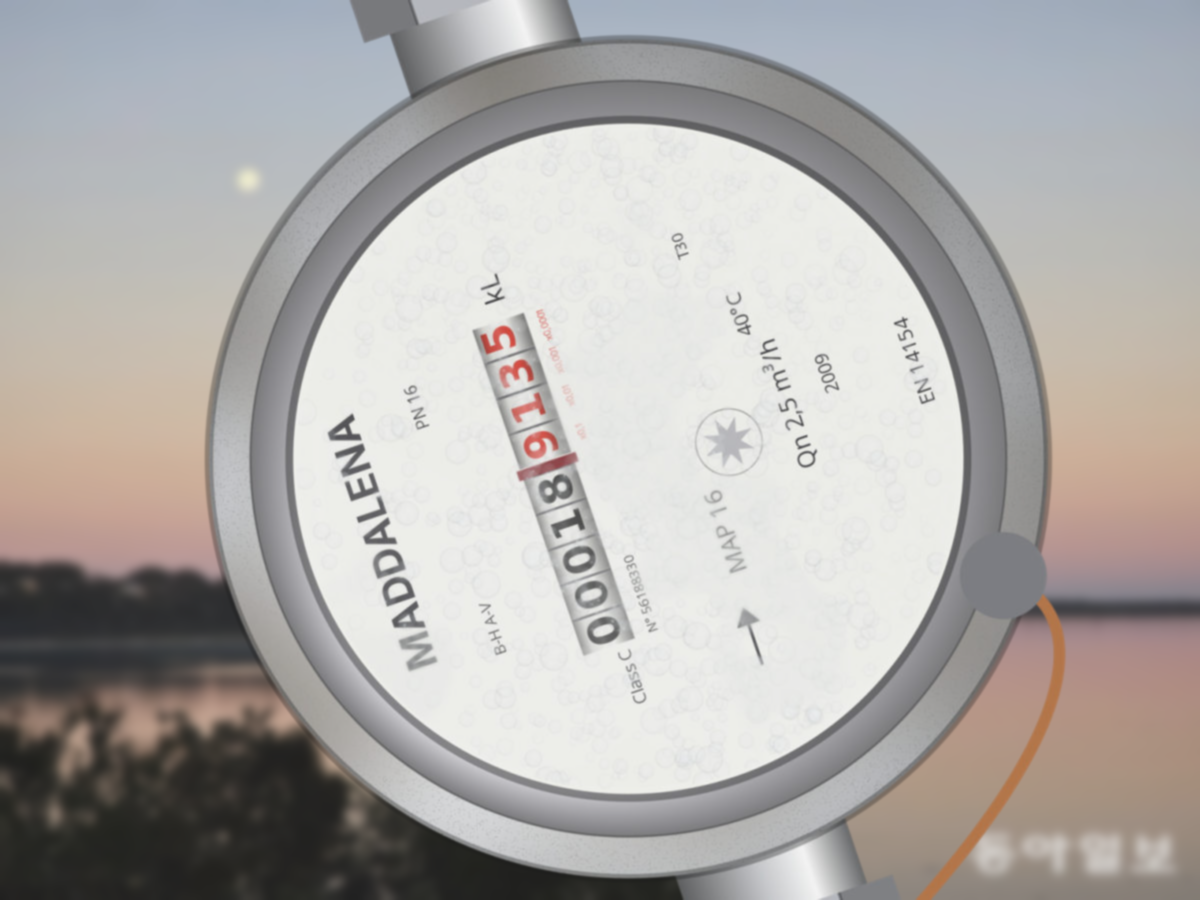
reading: 18.9135
